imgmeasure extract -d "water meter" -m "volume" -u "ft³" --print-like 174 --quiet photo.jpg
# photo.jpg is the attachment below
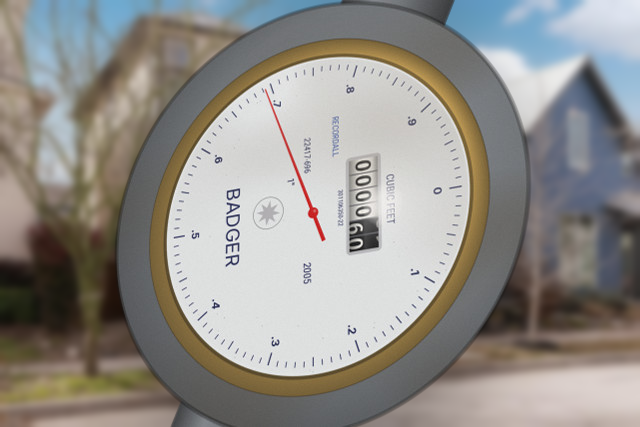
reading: 59.69
